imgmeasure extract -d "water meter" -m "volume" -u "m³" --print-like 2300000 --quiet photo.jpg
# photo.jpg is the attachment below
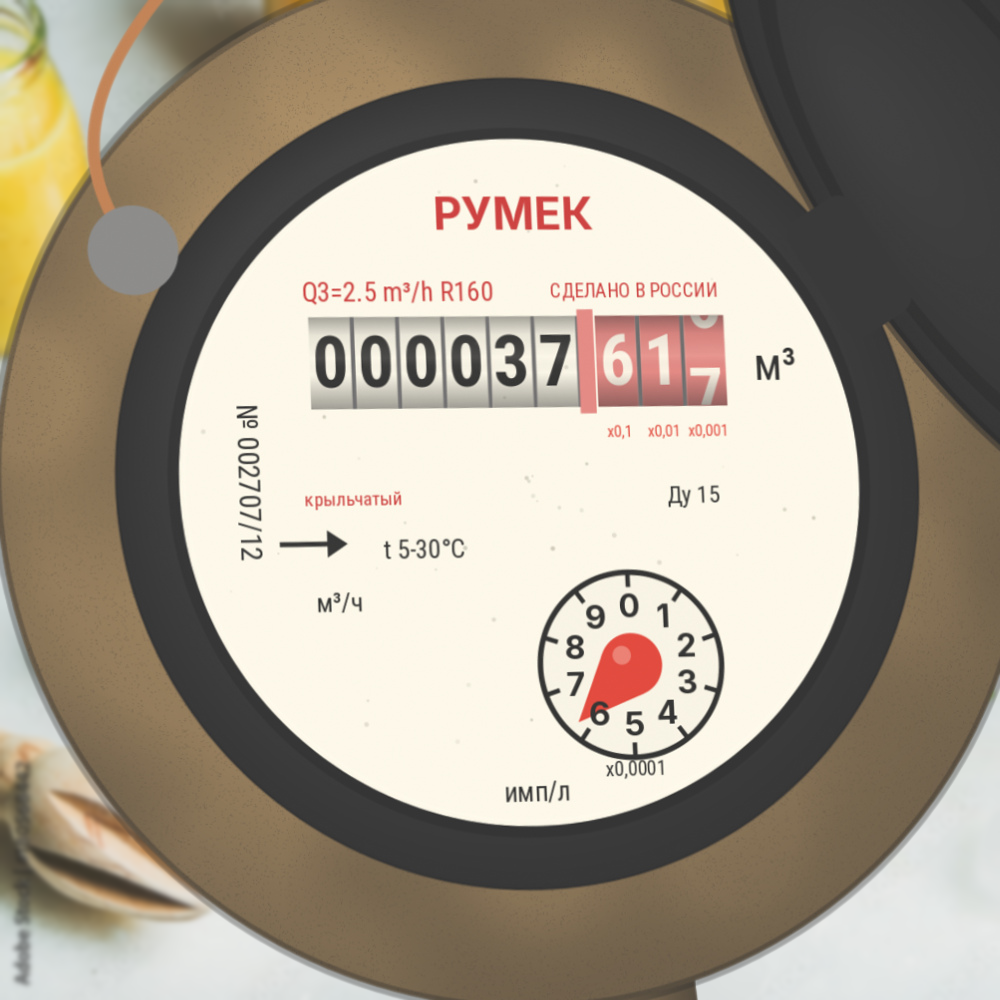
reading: 37.6166
